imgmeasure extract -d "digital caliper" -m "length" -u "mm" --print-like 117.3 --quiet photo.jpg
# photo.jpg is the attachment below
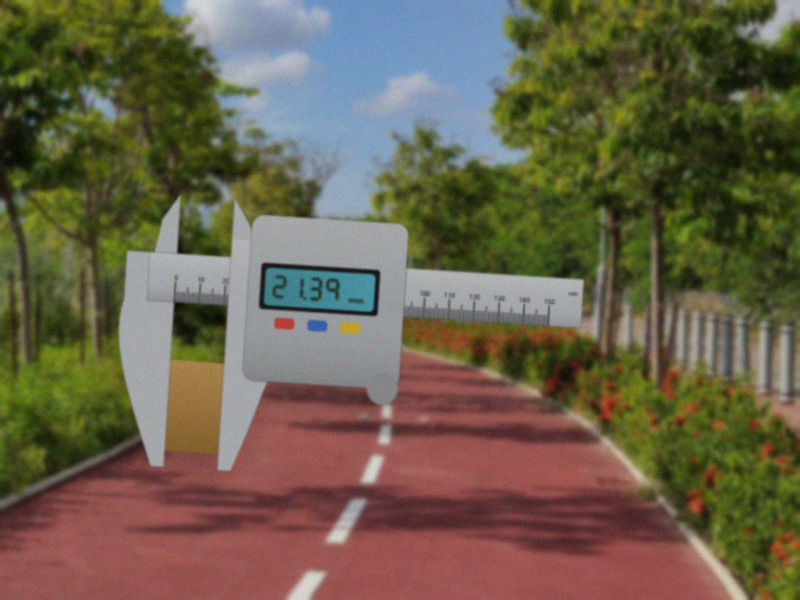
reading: 21.39
